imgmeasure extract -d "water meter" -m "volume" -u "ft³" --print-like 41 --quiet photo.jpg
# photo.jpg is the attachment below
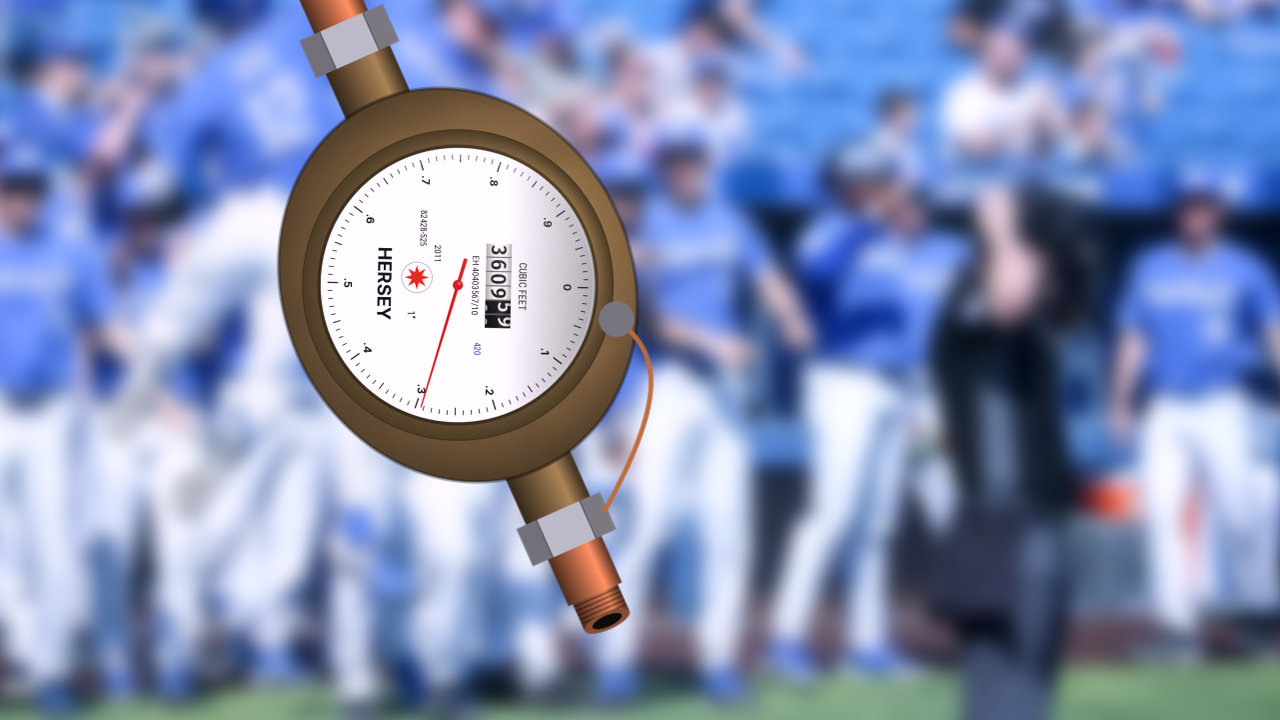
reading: 360959.29
